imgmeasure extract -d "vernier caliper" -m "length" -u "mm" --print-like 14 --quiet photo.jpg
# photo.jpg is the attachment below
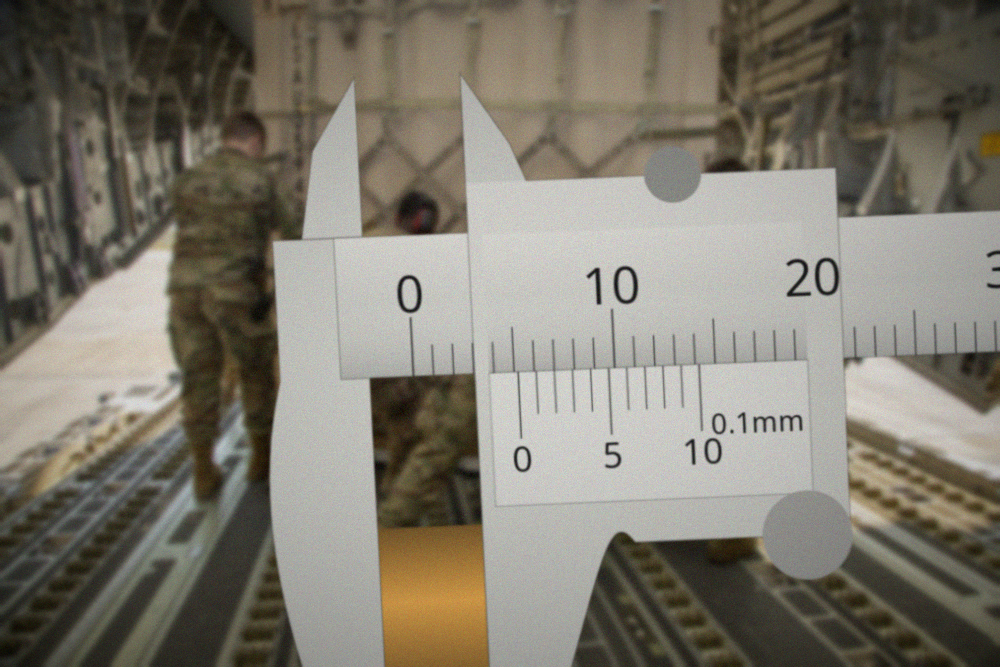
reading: 5.2
